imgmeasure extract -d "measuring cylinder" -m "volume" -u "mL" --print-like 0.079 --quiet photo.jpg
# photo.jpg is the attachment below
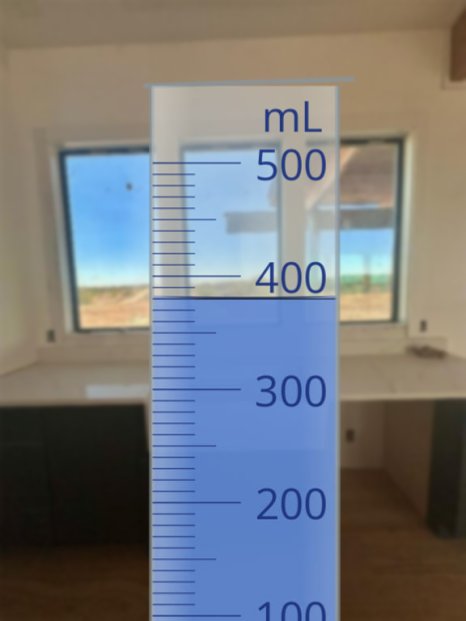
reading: 380
